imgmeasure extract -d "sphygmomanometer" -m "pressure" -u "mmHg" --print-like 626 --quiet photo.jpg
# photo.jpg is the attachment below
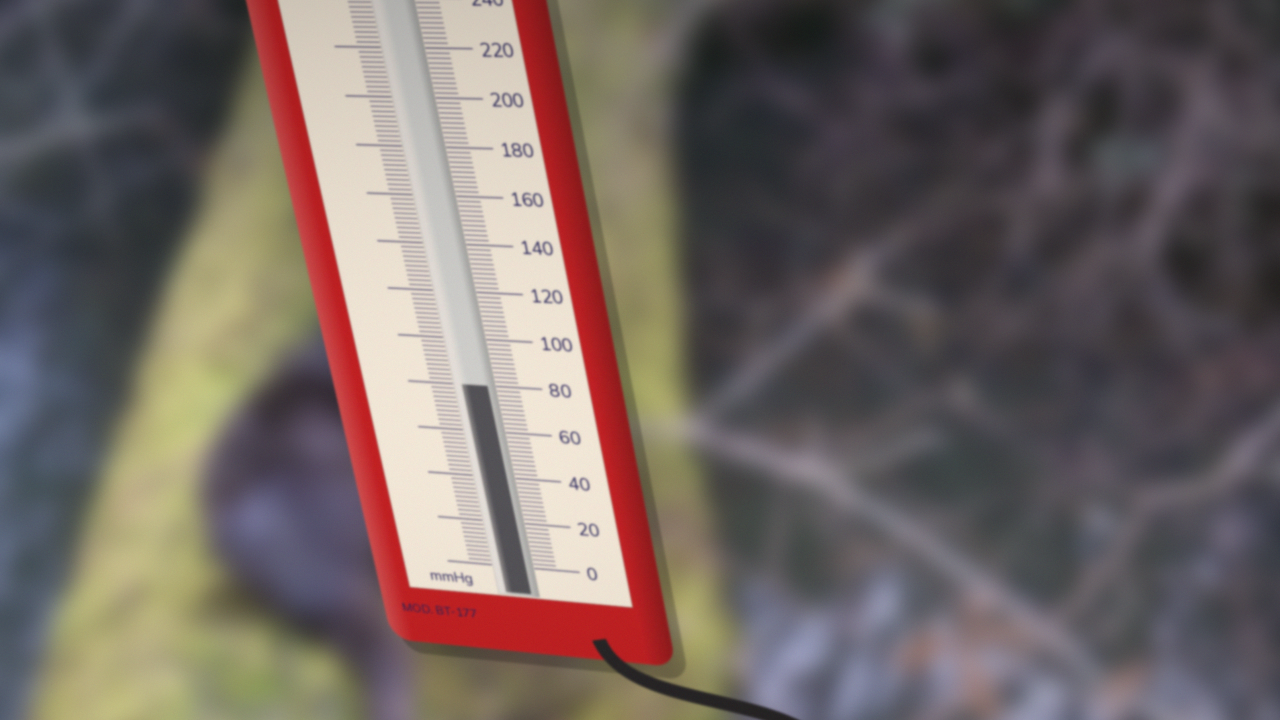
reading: 80
